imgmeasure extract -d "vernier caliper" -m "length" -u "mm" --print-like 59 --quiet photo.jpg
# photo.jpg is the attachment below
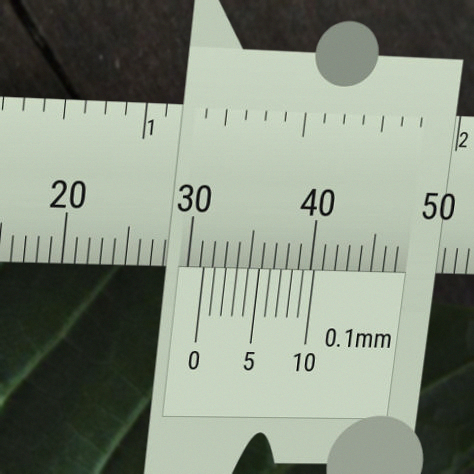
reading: 31.3
